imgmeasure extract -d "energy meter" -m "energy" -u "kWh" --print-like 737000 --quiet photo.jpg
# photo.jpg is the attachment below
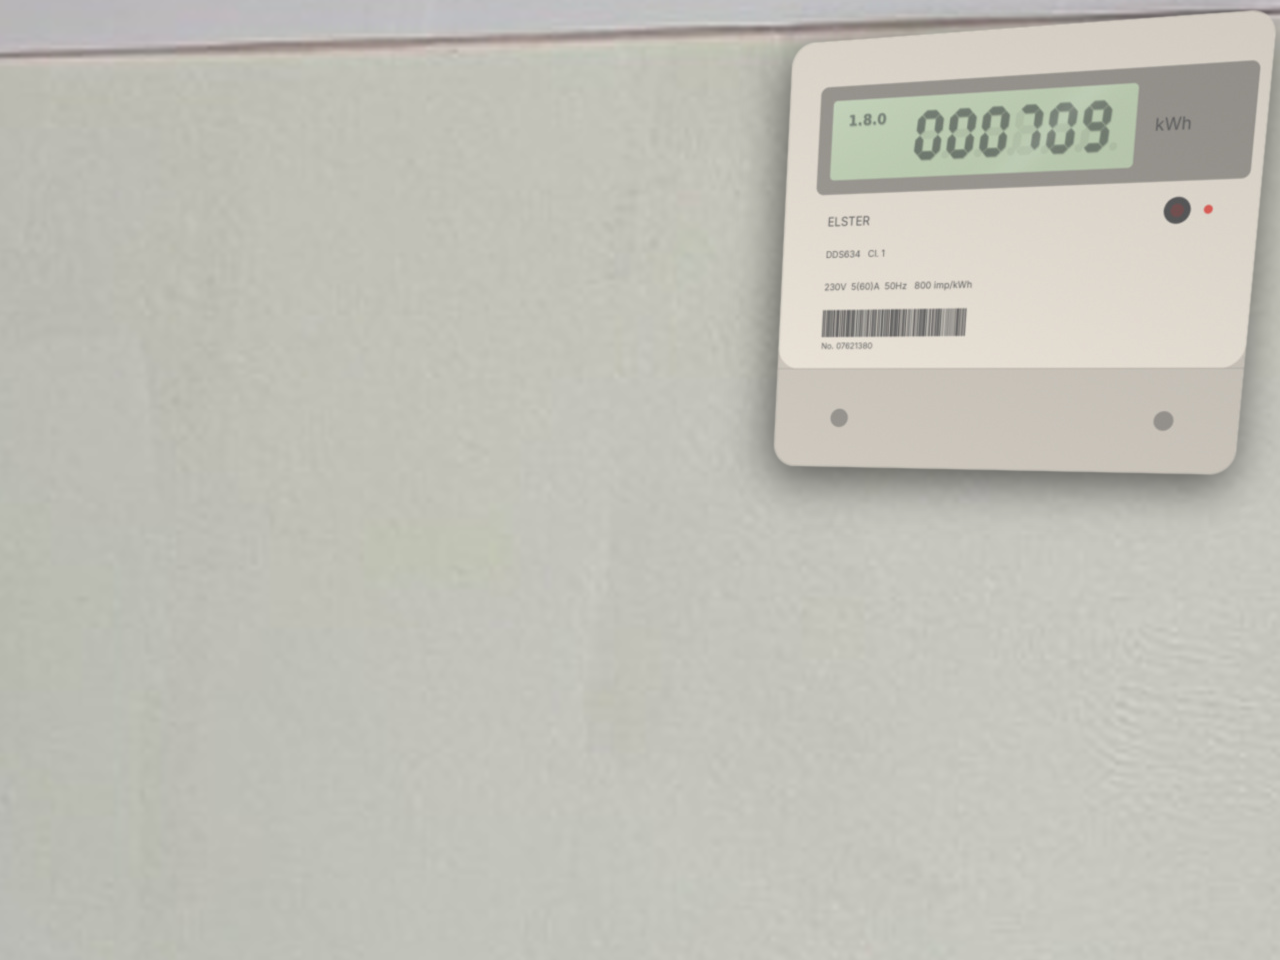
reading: 709
